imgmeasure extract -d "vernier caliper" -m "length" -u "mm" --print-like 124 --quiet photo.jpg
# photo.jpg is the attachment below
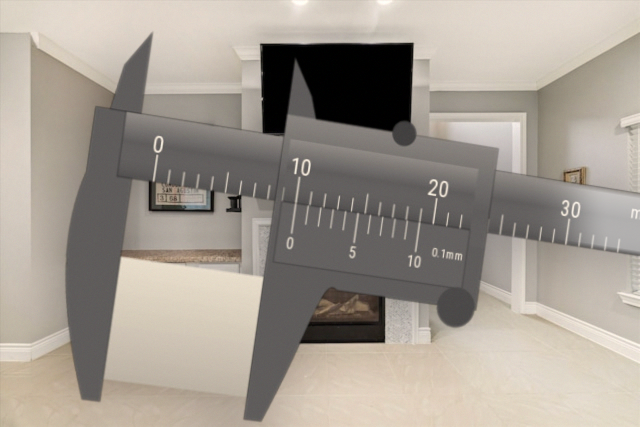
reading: 10.0
